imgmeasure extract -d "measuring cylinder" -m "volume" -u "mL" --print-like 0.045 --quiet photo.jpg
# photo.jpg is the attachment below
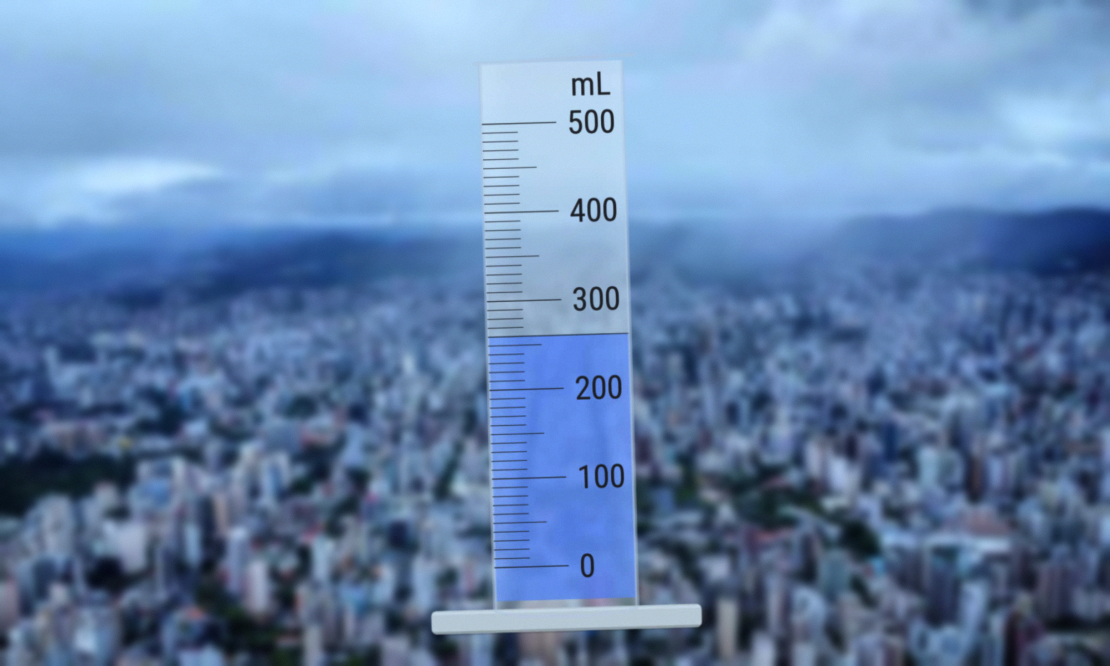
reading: 260
